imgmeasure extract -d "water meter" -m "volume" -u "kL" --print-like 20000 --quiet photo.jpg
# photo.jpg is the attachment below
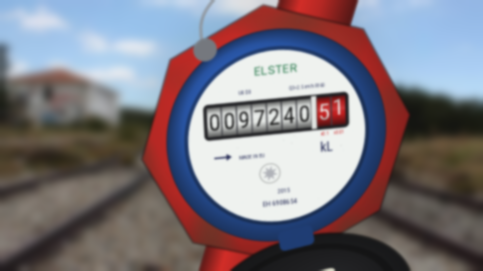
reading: 97240.51
